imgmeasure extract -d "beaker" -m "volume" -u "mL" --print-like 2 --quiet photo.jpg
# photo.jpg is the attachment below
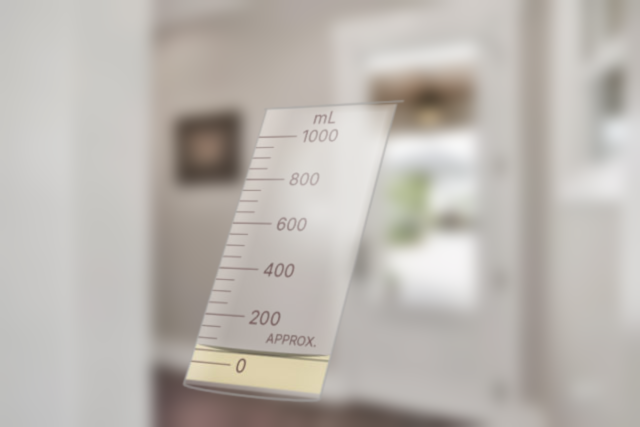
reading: 50
